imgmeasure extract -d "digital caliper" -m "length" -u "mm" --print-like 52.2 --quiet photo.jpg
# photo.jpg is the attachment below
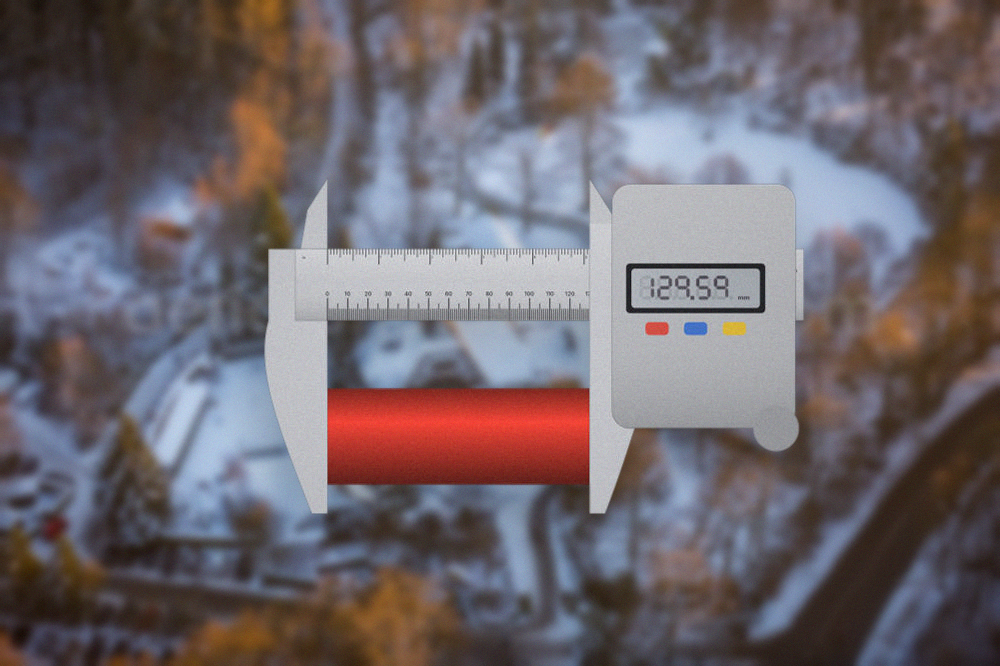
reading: 129.59
